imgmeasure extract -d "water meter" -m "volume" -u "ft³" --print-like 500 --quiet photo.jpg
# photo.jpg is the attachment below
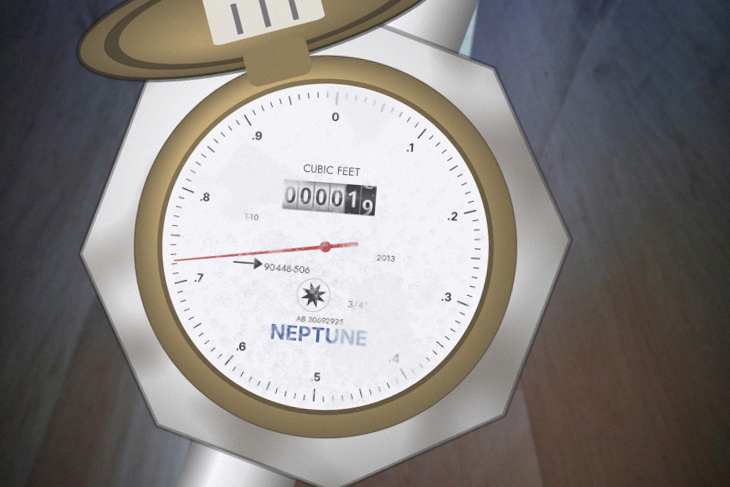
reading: 18.72
